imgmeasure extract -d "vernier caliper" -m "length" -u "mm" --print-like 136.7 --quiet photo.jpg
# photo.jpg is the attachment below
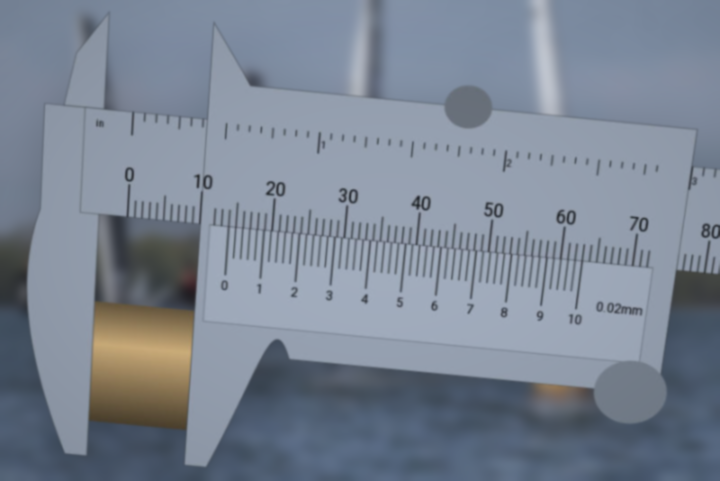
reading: 14.0
